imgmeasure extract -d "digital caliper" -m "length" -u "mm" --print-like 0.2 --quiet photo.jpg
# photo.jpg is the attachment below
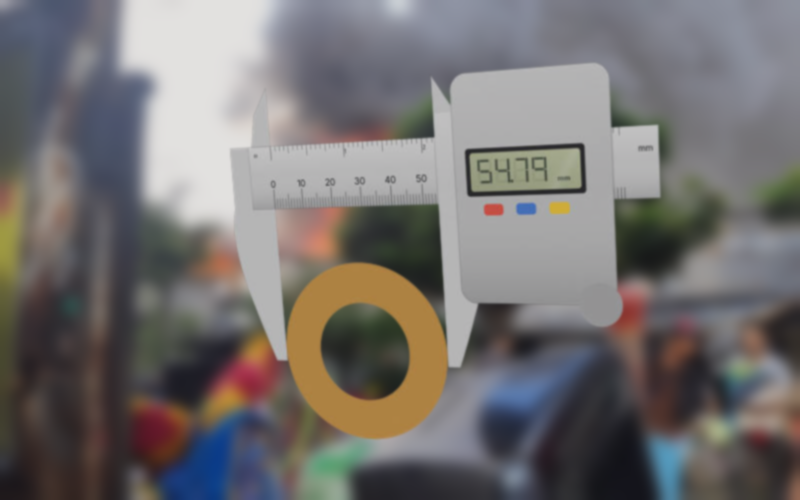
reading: 54.79
